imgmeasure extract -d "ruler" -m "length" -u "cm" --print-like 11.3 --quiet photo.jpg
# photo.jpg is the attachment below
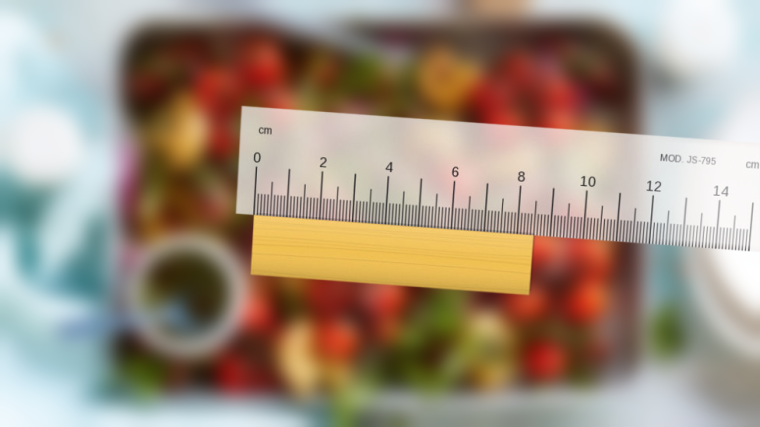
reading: 8.5
